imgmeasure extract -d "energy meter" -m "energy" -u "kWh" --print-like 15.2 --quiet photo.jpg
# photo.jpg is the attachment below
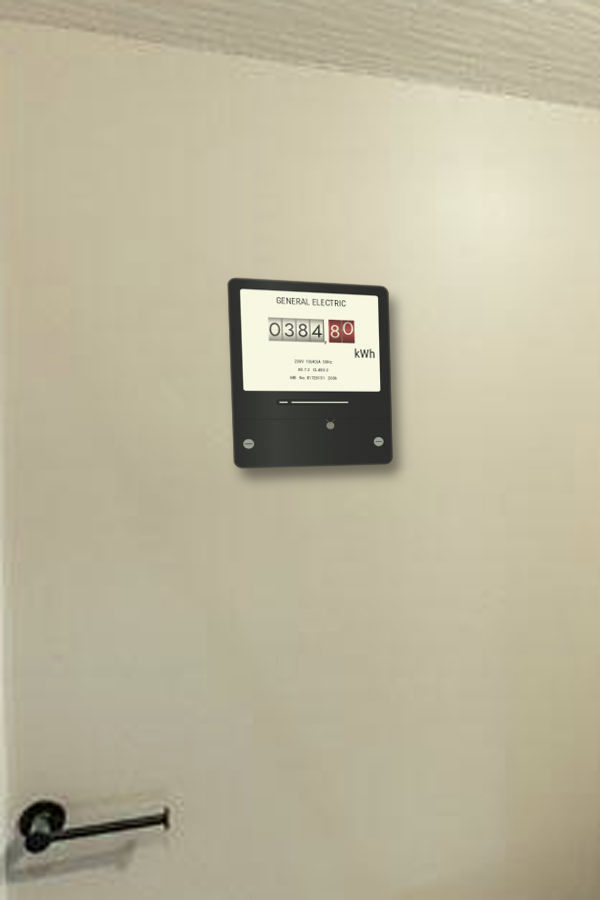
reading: 384.80
